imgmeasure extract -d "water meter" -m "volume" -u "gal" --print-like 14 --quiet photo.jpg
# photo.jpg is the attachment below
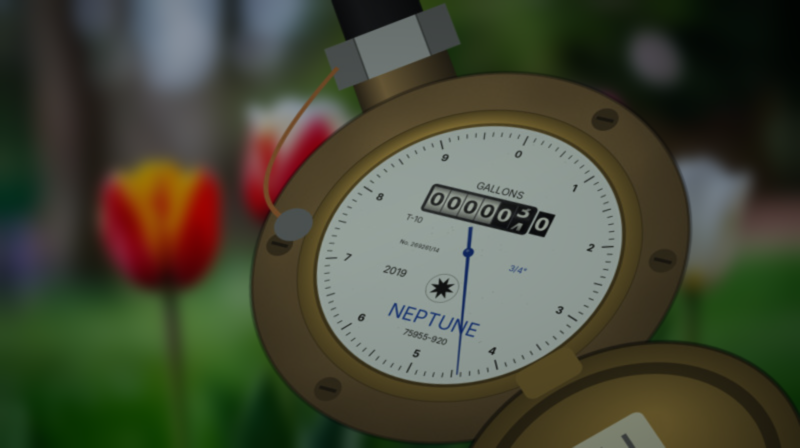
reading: 34.4
